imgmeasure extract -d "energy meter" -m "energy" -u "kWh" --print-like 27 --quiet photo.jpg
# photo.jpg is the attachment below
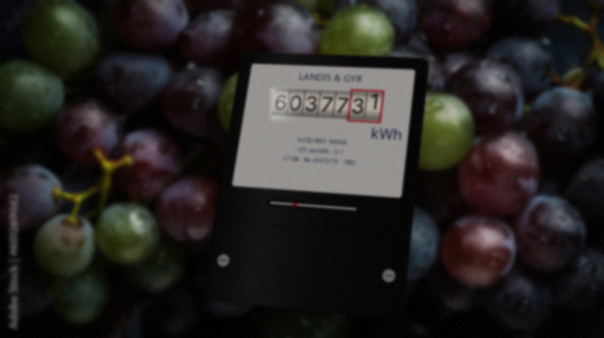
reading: 60377.31
